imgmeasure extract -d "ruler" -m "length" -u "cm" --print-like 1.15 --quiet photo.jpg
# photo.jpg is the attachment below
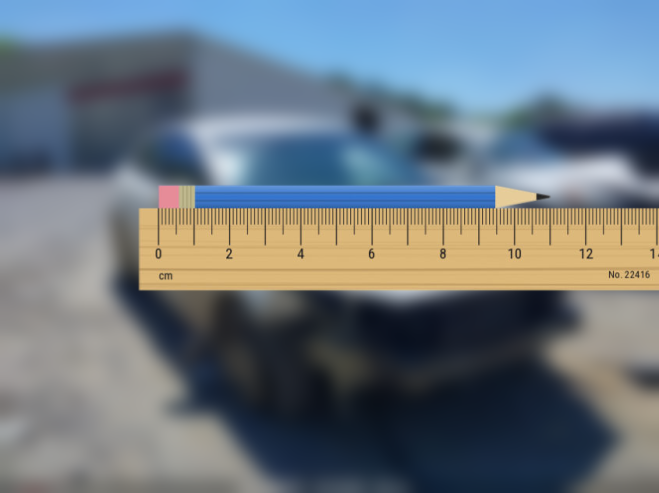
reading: 11
